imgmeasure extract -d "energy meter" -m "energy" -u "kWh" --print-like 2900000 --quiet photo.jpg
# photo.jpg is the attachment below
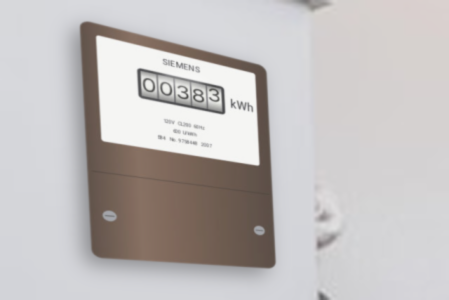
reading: 383
